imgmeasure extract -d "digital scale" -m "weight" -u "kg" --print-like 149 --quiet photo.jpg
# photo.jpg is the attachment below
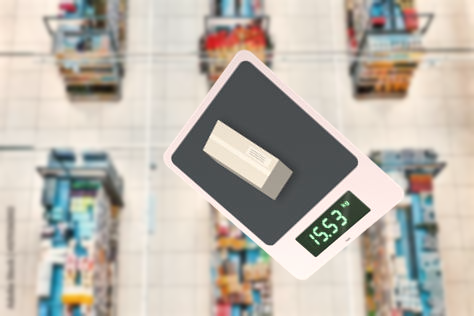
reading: 15.53
